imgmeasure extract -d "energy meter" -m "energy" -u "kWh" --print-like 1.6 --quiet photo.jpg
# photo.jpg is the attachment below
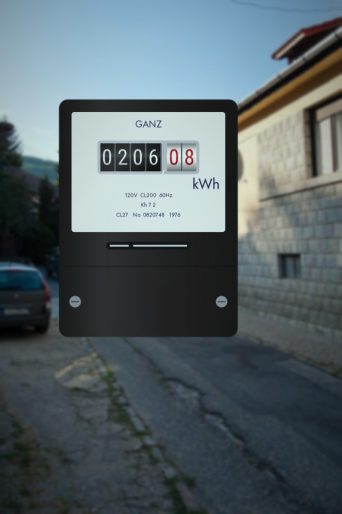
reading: 206.08
